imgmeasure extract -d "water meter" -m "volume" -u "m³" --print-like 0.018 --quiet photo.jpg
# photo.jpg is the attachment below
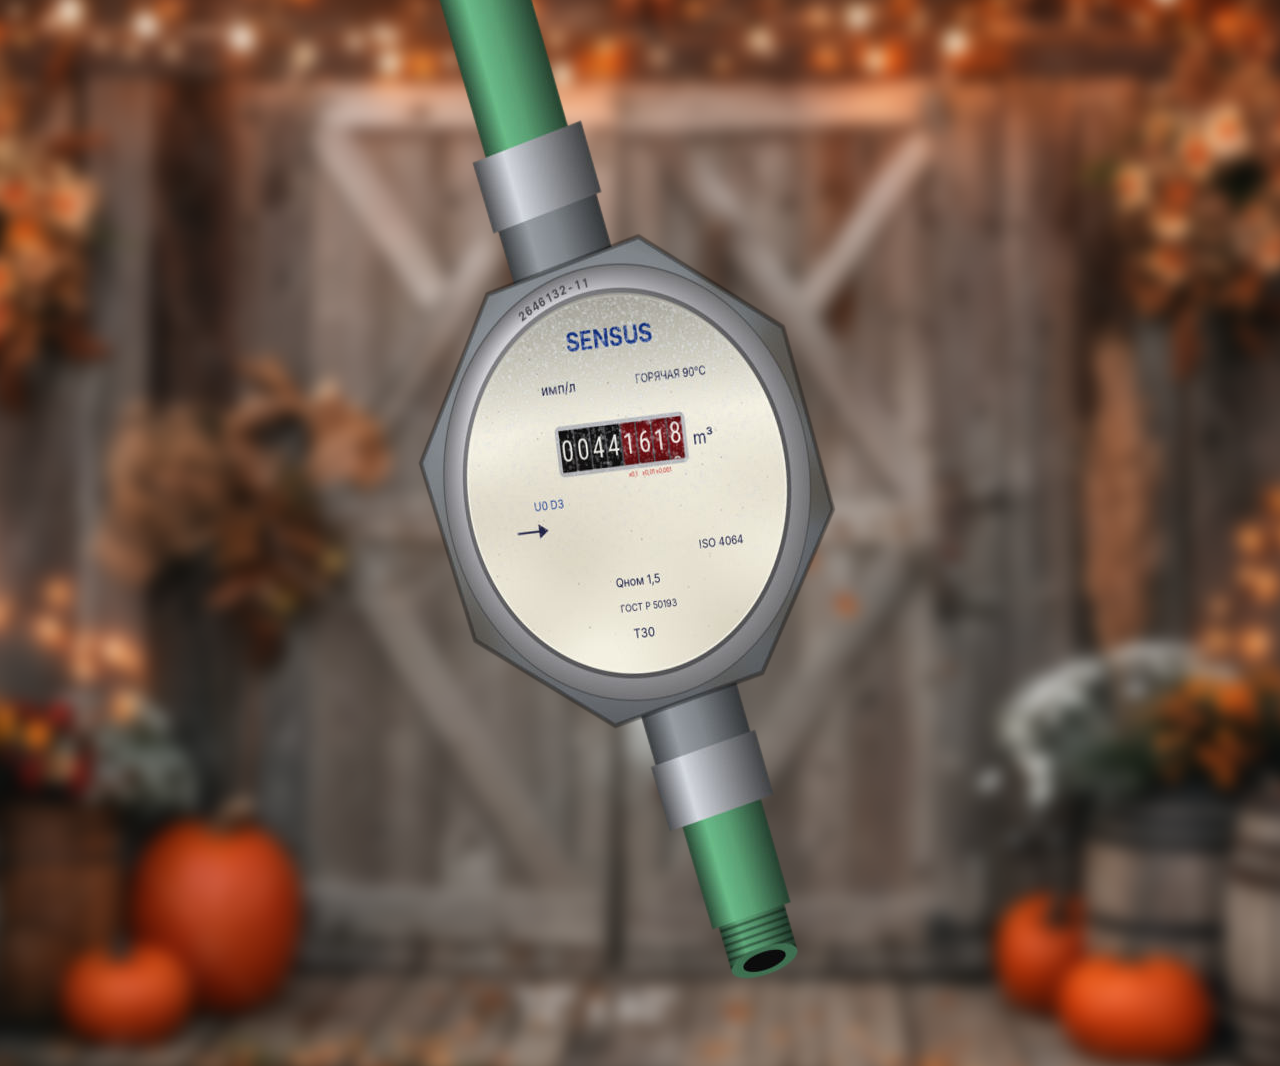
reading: 44.1618
